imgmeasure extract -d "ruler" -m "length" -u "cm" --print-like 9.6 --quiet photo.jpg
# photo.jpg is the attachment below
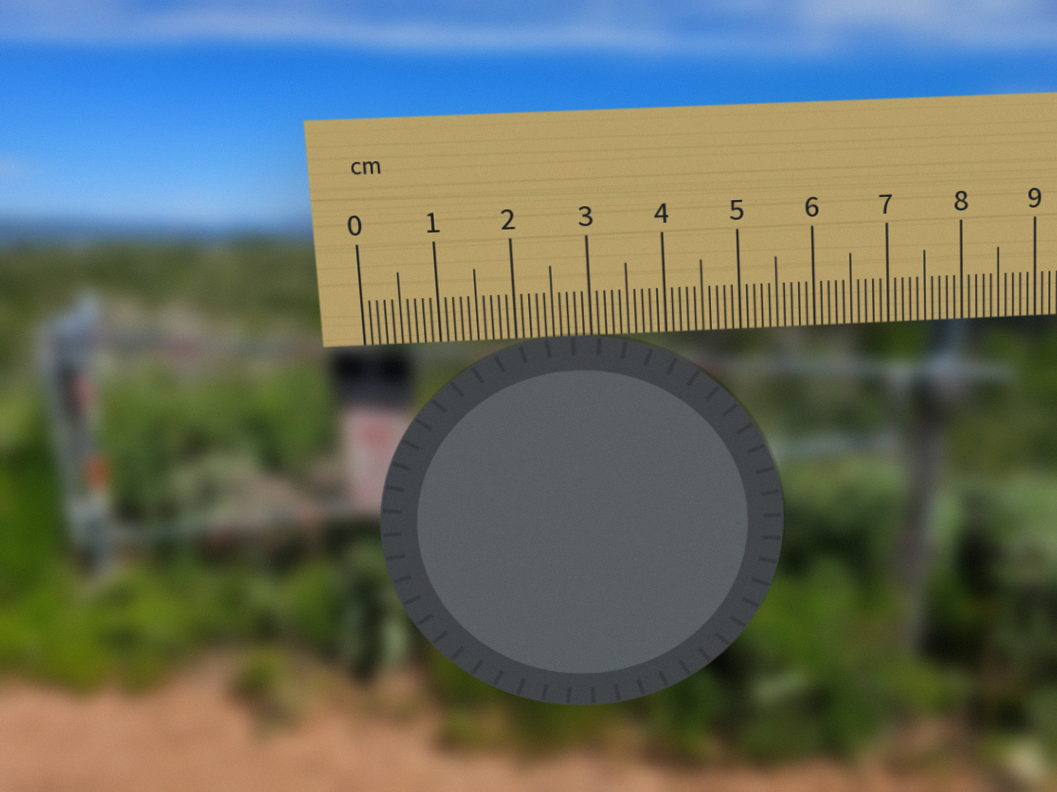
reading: 5.5
